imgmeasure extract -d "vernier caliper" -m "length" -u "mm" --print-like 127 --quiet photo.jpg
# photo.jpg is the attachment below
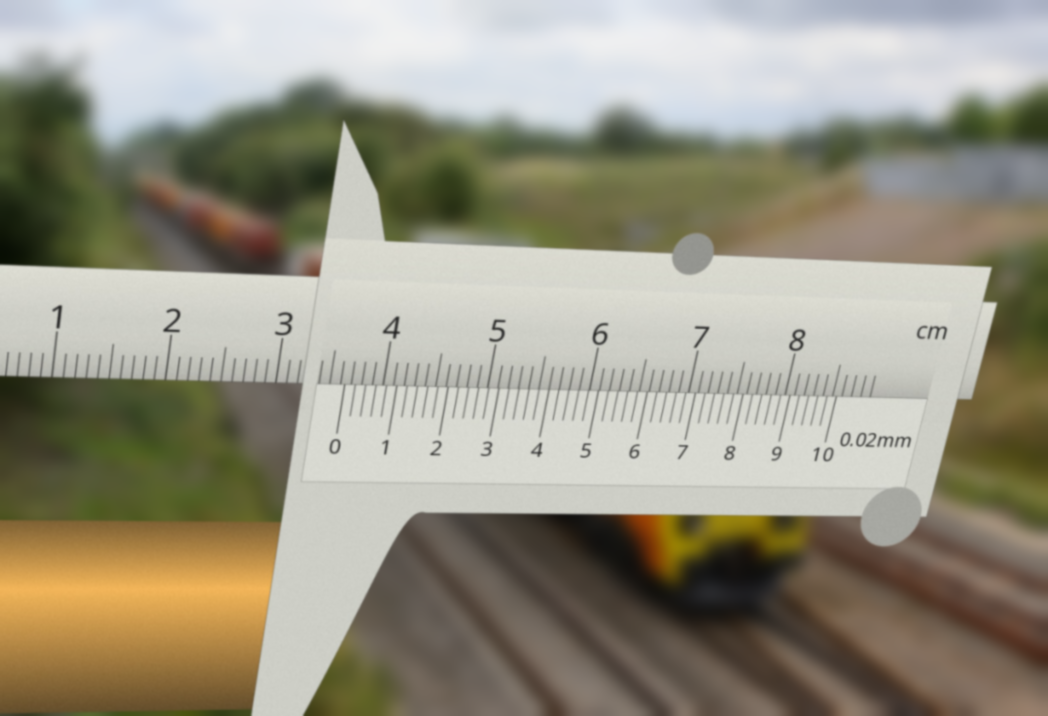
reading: 36.4
